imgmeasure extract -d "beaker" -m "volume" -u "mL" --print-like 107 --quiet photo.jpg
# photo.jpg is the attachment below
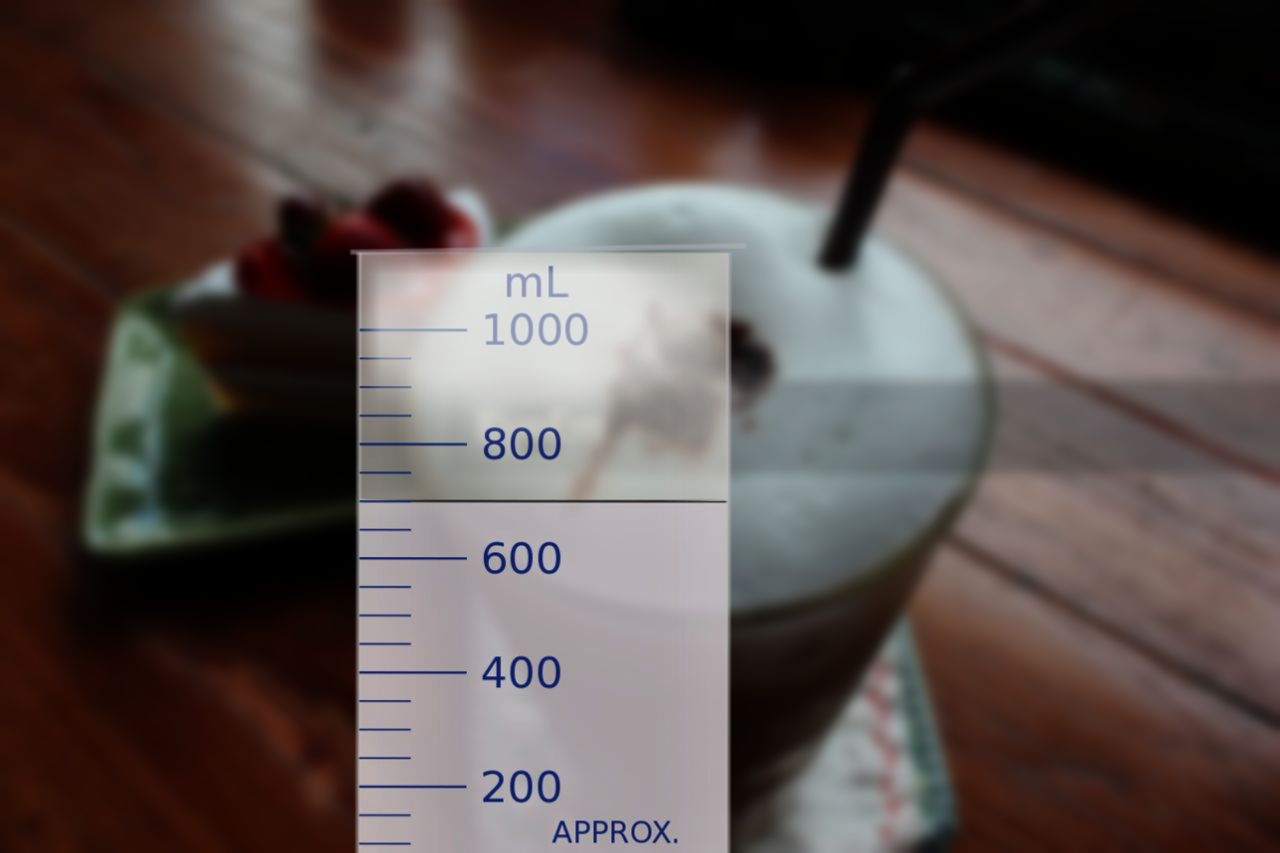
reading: 700
